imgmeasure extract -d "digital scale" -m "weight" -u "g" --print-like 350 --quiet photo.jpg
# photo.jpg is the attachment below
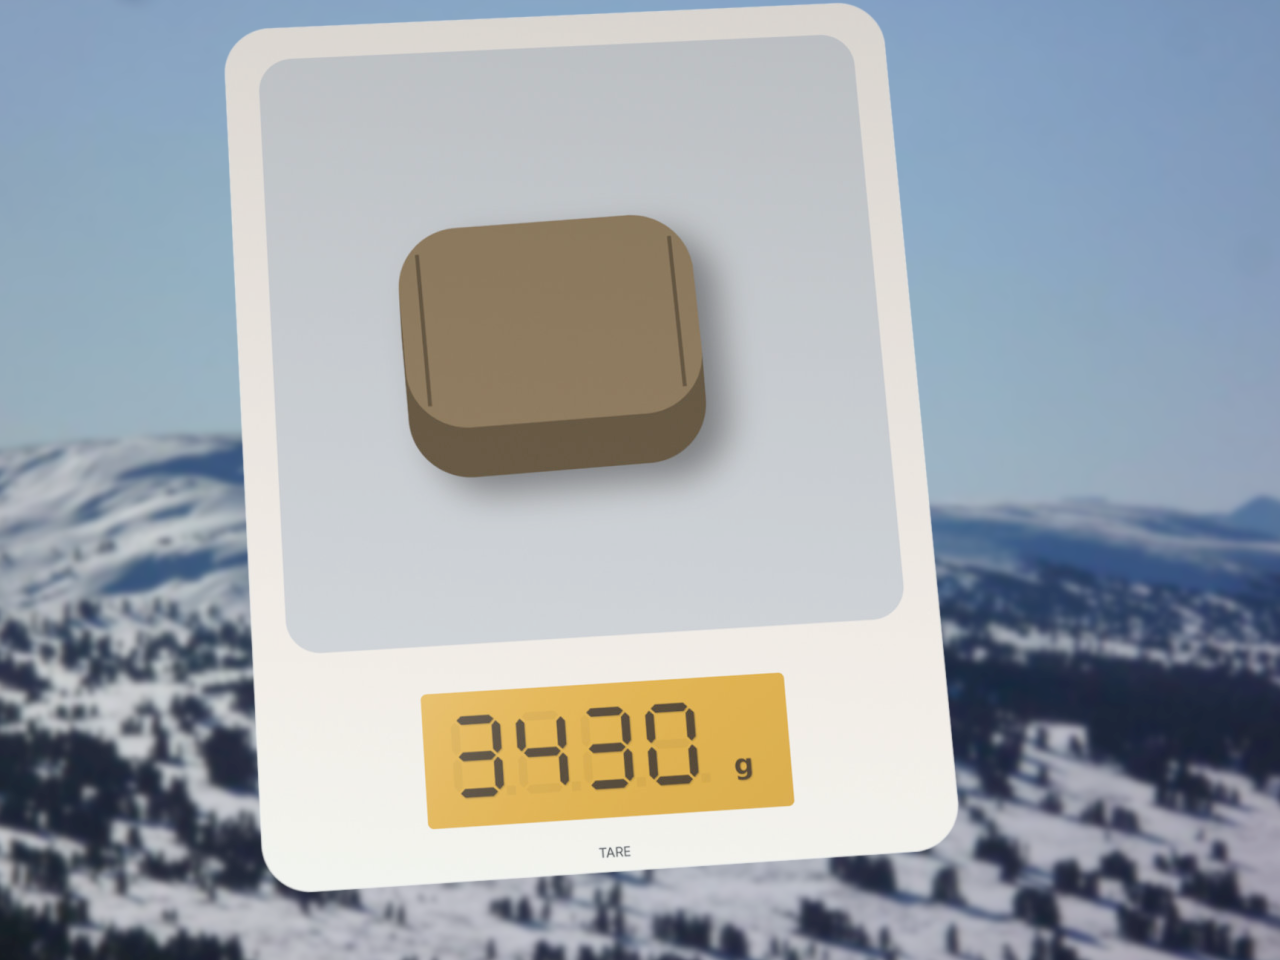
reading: 3430
